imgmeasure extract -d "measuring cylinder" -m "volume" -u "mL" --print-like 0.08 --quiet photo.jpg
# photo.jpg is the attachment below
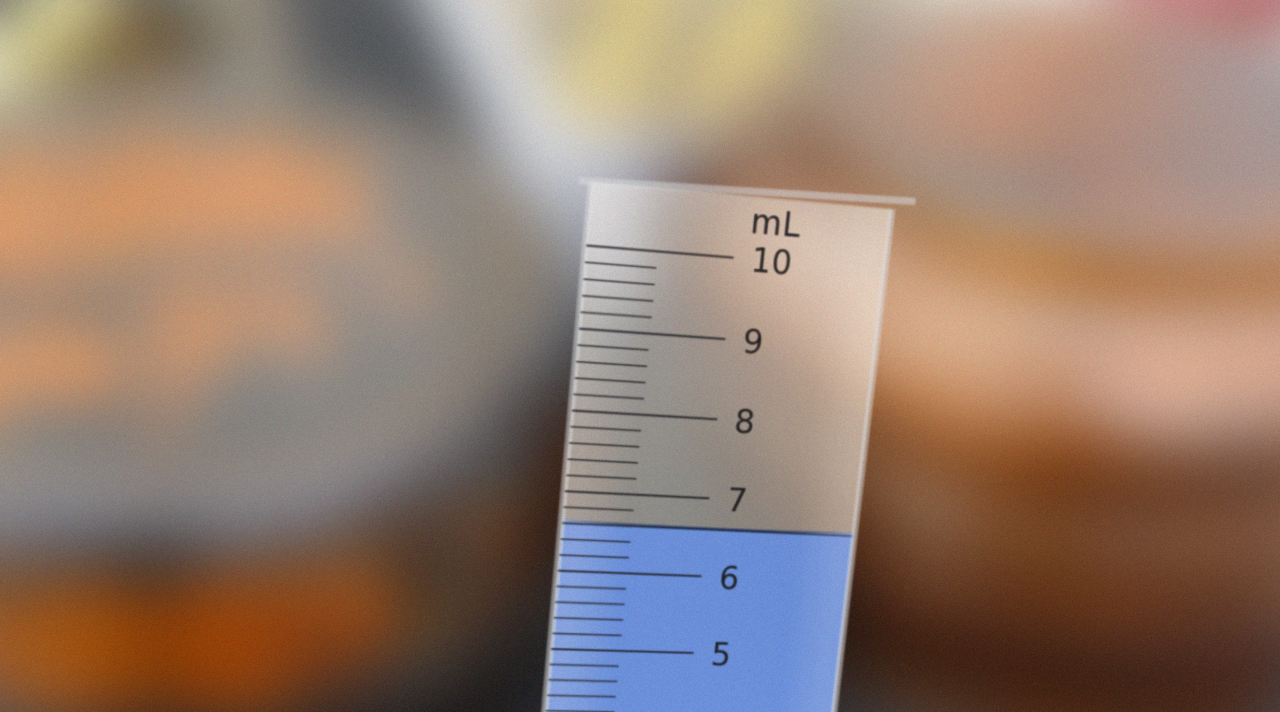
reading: 6.6
